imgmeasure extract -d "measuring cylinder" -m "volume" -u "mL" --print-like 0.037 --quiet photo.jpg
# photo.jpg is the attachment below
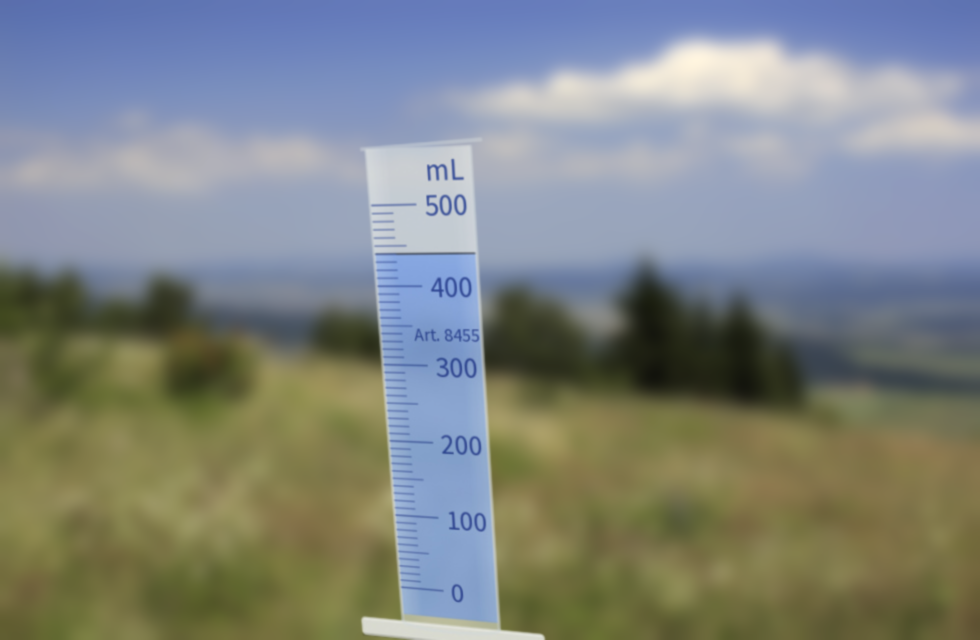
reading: 440
